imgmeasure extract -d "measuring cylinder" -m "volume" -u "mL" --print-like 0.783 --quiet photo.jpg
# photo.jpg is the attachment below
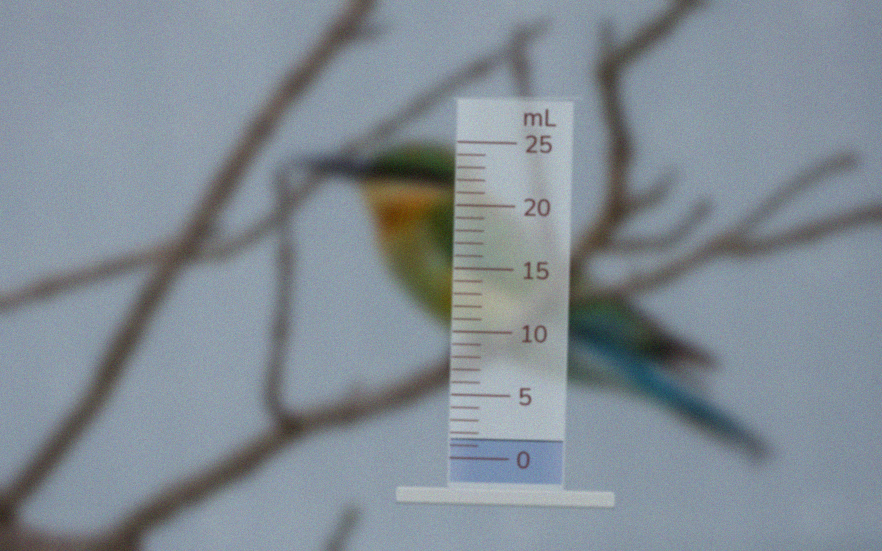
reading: 1.5
